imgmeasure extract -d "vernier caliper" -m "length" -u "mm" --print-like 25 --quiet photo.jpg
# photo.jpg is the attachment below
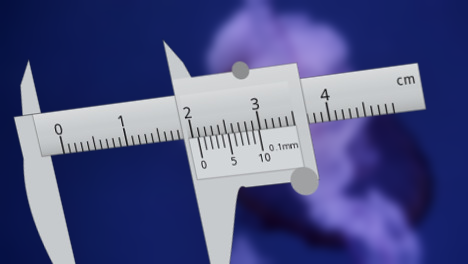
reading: 20.8
